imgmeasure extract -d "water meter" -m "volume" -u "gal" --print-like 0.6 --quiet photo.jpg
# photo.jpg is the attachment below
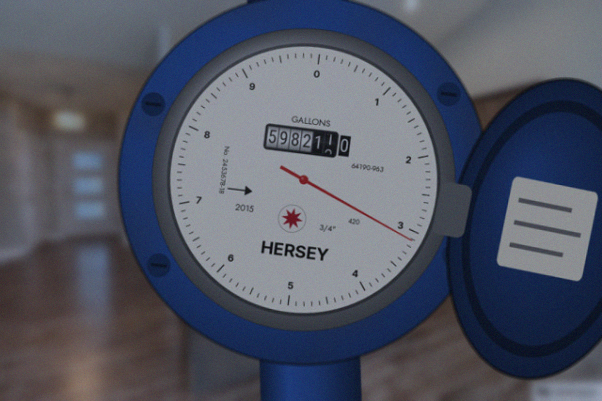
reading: 5982113.1
